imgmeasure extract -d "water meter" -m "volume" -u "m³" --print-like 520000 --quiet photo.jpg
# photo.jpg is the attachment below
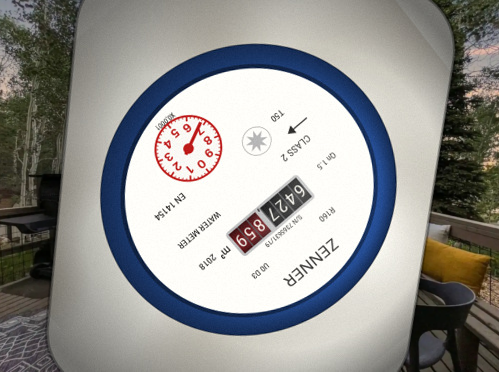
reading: 6427.8596
